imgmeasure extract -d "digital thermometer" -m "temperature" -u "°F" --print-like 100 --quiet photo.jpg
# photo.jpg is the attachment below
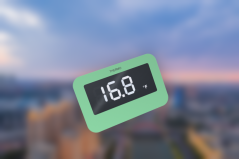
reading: 16.8
